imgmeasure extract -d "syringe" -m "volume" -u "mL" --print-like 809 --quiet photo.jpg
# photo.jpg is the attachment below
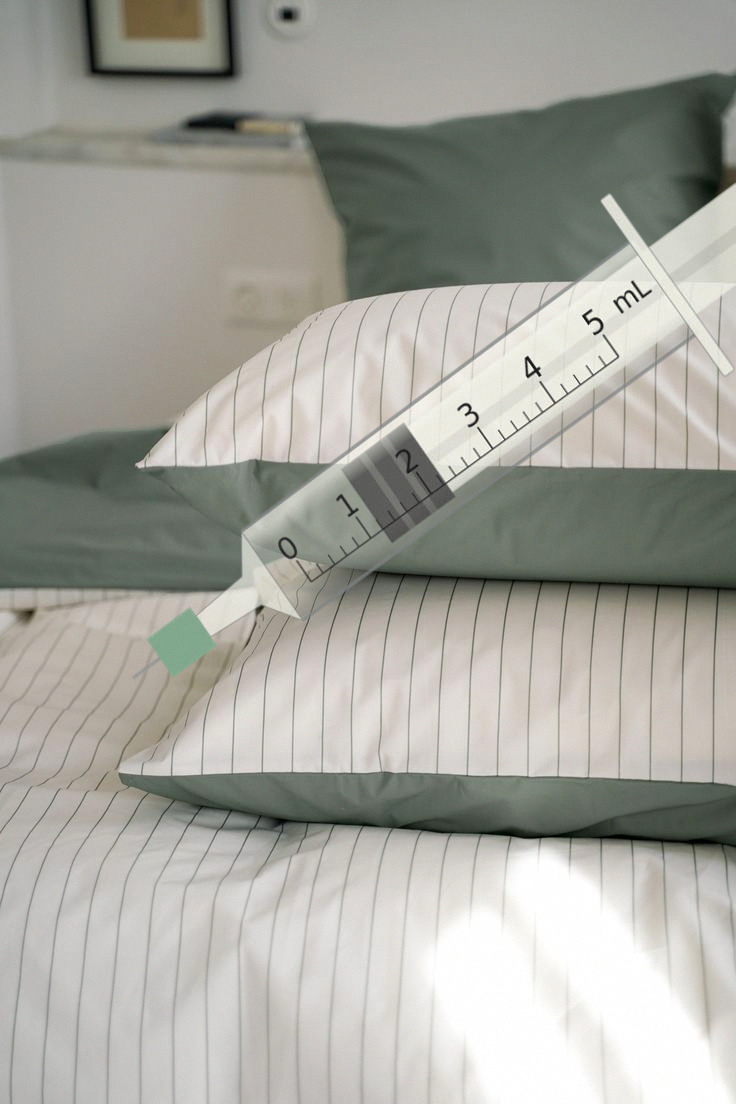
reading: 1.2
